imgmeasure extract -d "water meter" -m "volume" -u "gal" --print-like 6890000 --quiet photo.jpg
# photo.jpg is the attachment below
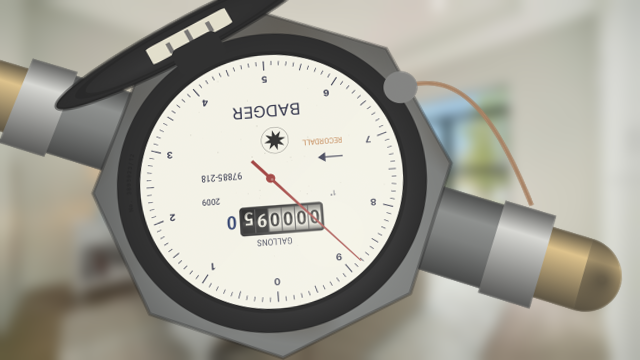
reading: 948.8
